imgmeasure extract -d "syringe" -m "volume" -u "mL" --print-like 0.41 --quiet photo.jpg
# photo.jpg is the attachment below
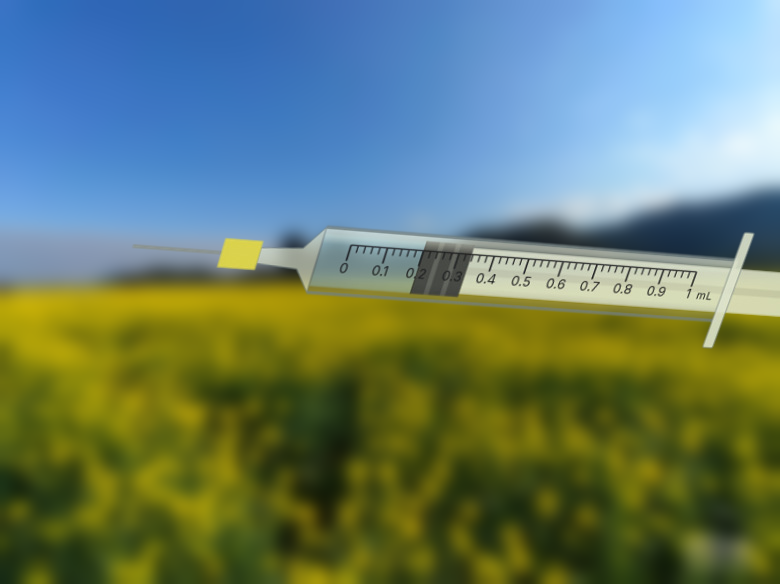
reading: 0.2
